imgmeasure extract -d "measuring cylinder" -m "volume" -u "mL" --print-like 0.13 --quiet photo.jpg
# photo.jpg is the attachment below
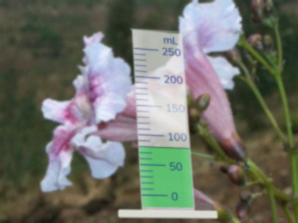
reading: 80
